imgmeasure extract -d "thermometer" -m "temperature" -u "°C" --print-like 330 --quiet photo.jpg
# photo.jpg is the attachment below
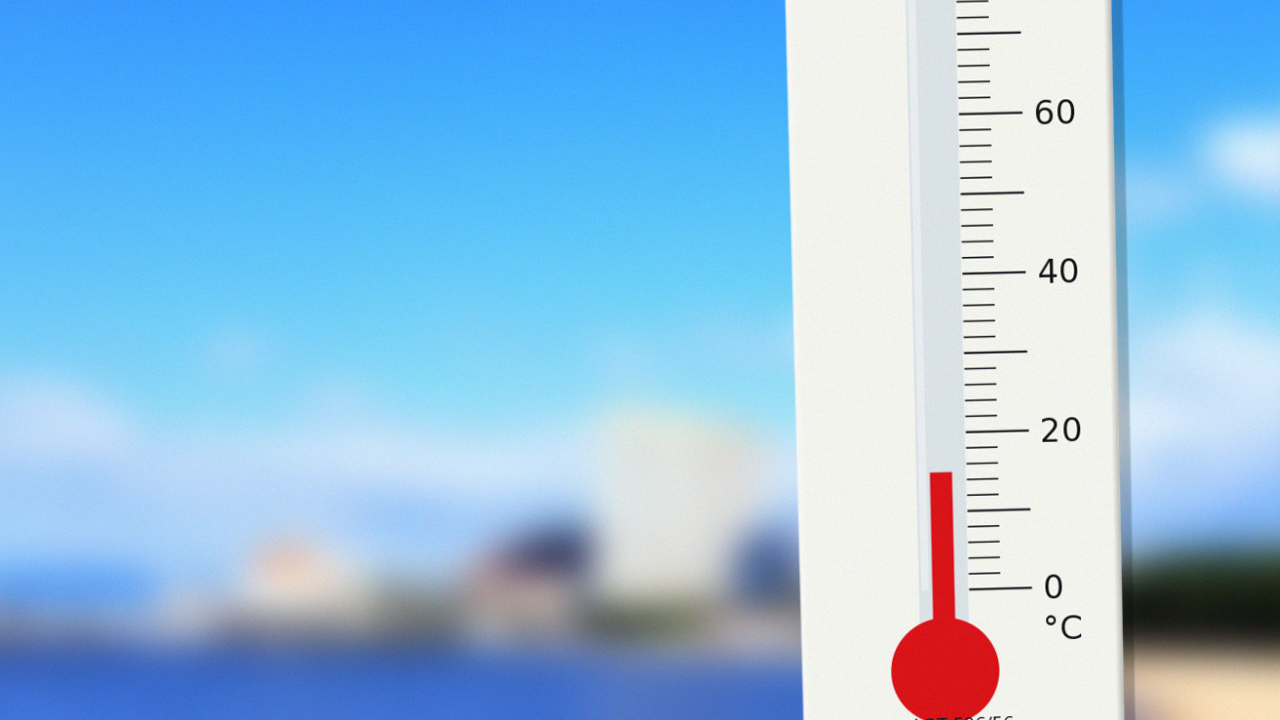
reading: 15
